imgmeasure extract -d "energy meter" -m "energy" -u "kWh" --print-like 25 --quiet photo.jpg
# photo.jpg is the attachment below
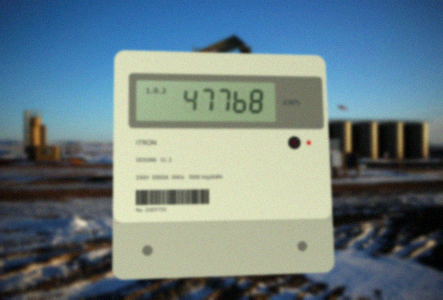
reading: 47768
